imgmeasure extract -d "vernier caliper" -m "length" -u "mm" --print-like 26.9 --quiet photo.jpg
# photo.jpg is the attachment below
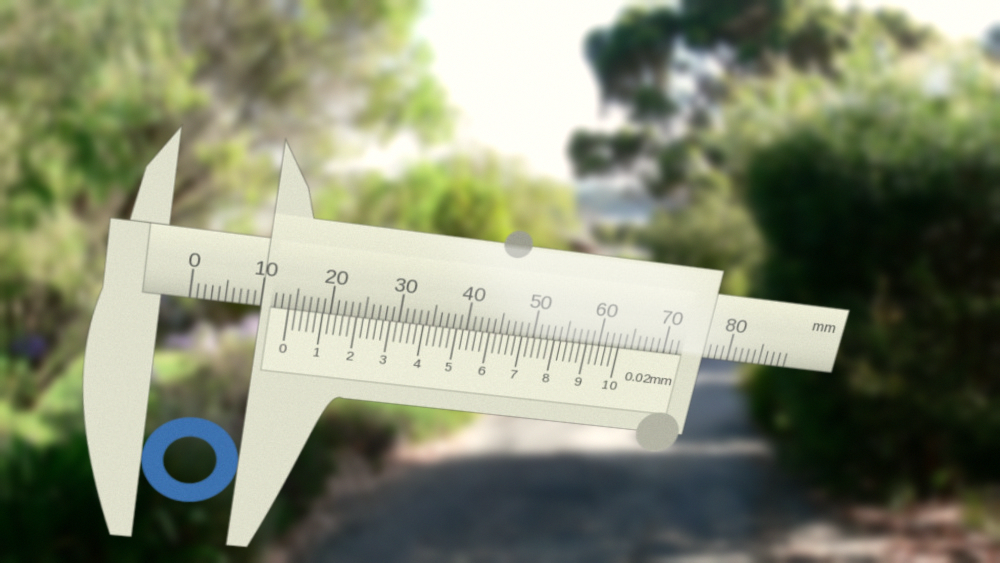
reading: 14.0
